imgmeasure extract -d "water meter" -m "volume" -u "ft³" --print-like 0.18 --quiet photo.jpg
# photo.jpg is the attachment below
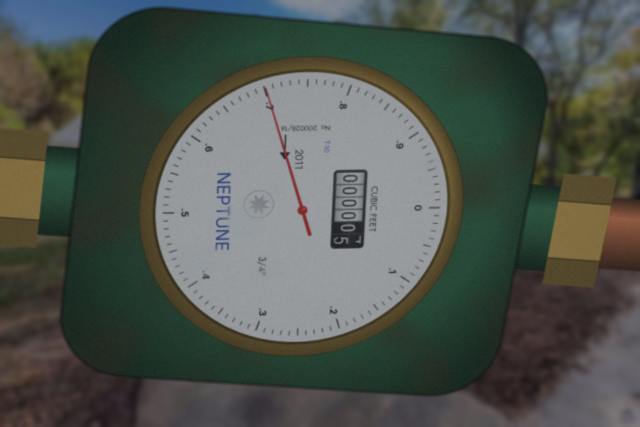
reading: 4.70
